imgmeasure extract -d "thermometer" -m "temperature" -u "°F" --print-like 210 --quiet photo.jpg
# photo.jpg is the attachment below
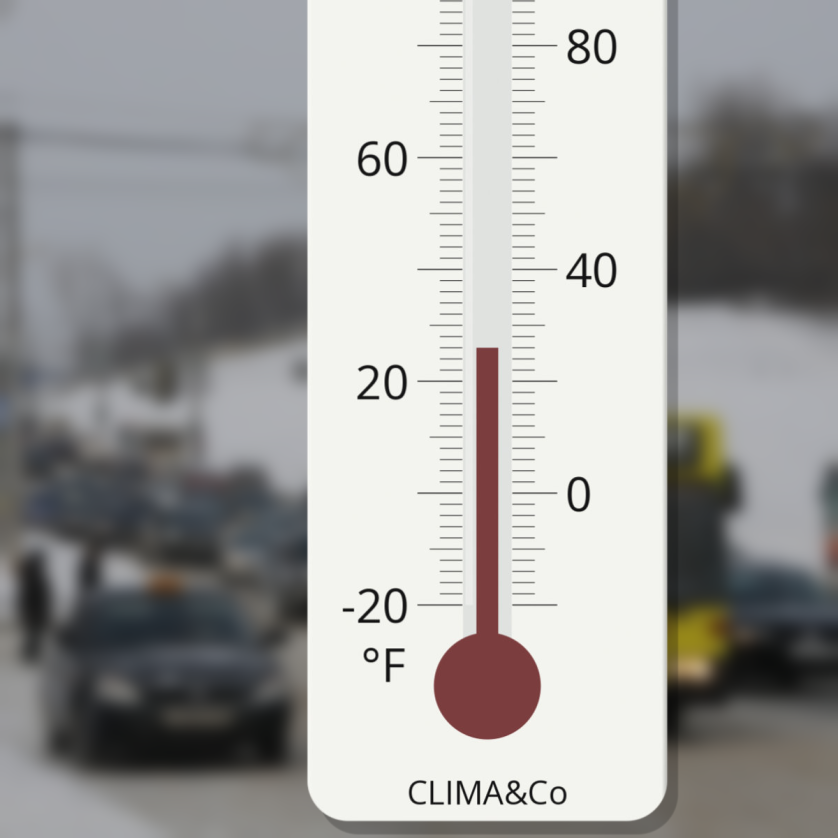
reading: 26
